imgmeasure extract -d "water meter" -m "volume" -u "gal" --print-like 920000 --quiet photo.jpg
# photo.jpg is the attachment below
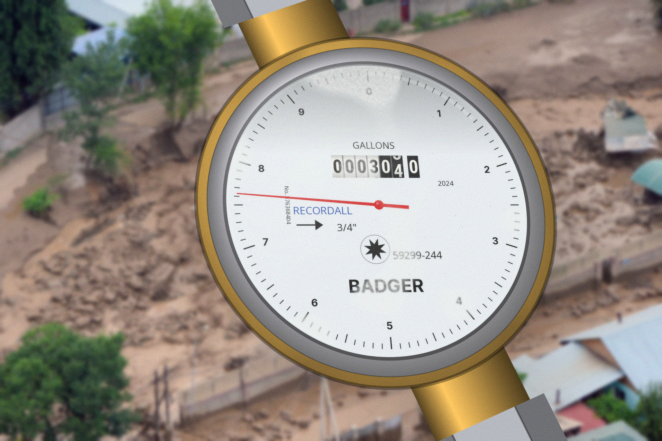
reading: 3037.6
